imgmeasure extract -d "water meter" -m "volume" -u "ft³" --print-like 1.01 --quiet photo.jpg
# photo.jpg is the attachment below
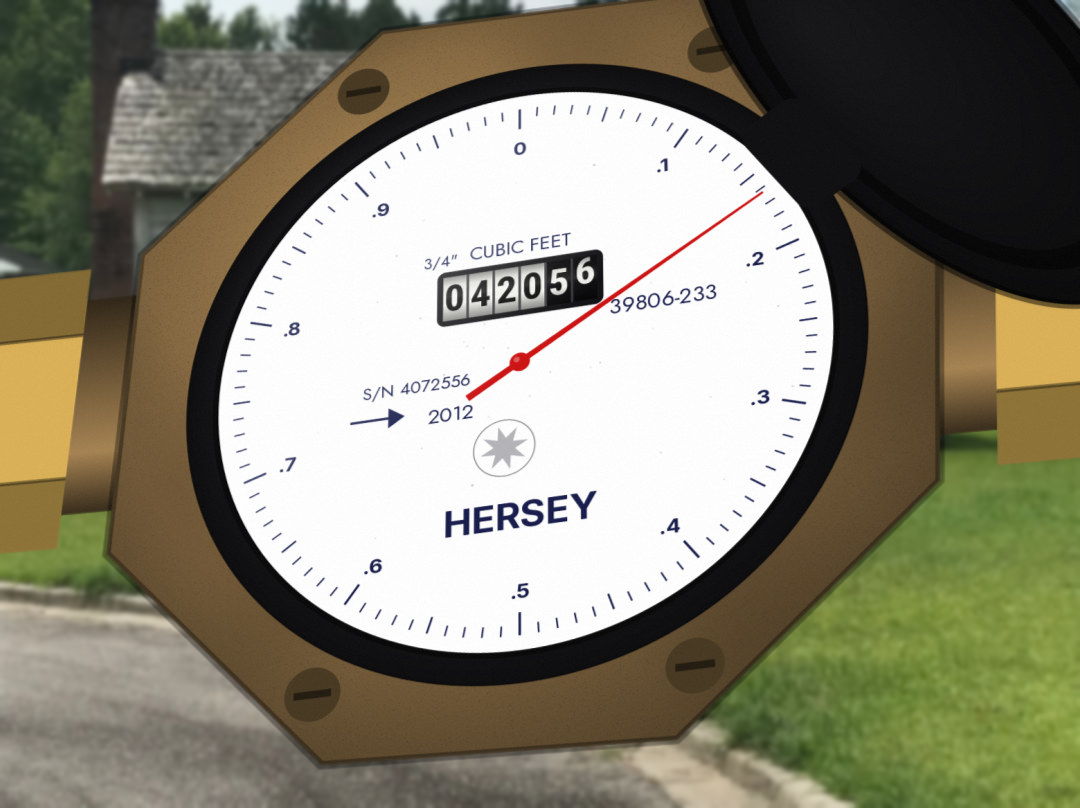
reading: 42056.16
